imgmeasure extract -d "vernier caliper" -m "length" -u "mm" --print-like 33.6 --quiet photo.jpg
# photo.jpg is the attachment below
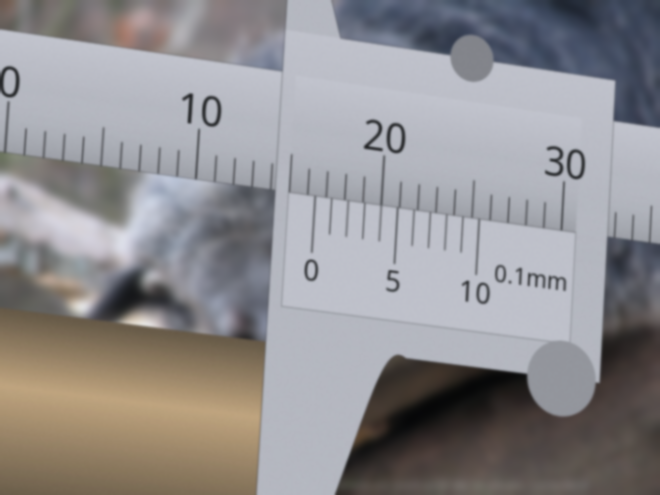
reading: 16.4
